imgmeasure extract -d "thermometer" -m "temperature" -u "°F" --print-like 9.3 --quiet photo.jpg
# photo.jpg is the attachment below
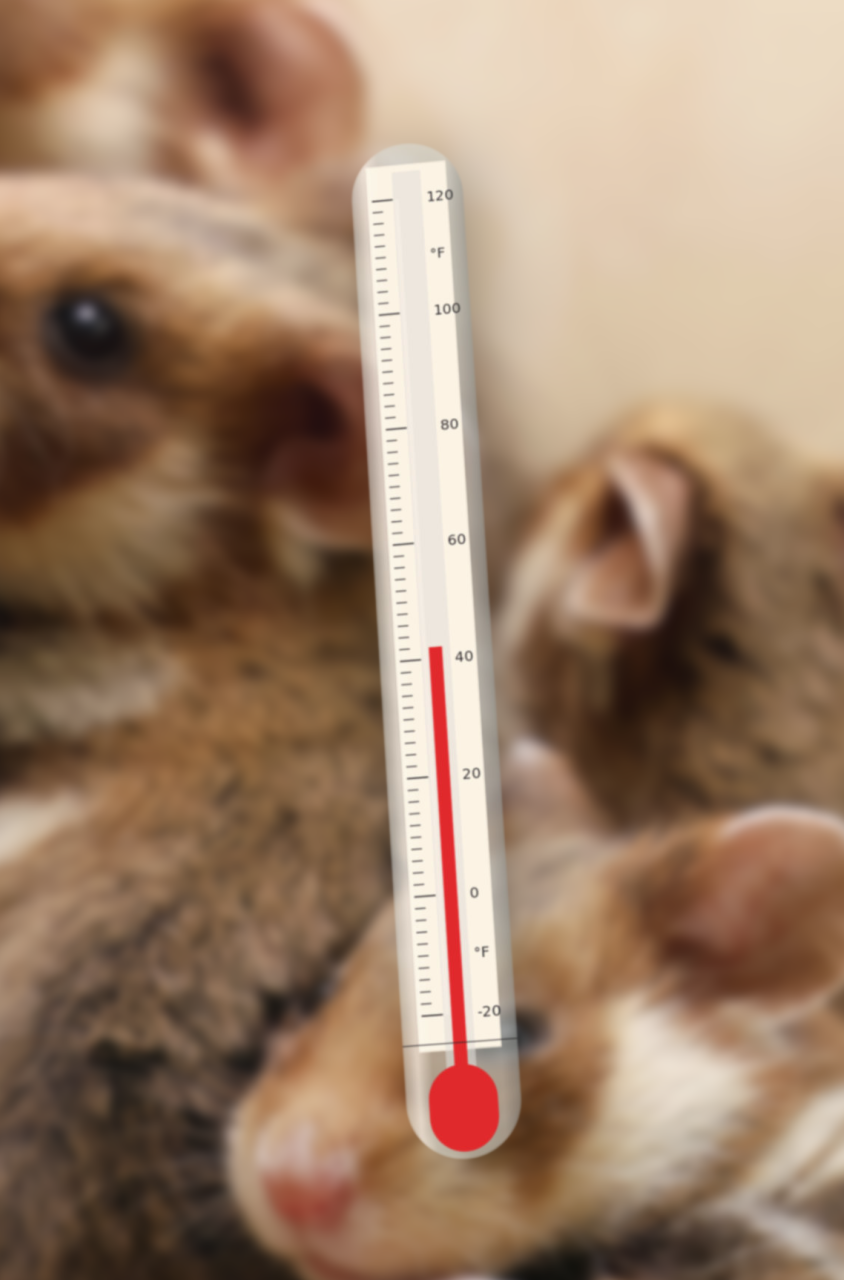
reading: 42
